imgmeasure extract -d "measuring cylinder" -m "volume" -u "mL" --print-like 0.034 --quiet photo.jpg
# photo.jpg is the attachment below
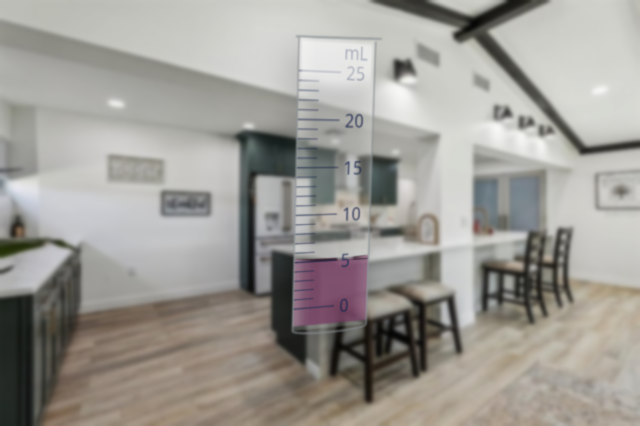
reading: 5
